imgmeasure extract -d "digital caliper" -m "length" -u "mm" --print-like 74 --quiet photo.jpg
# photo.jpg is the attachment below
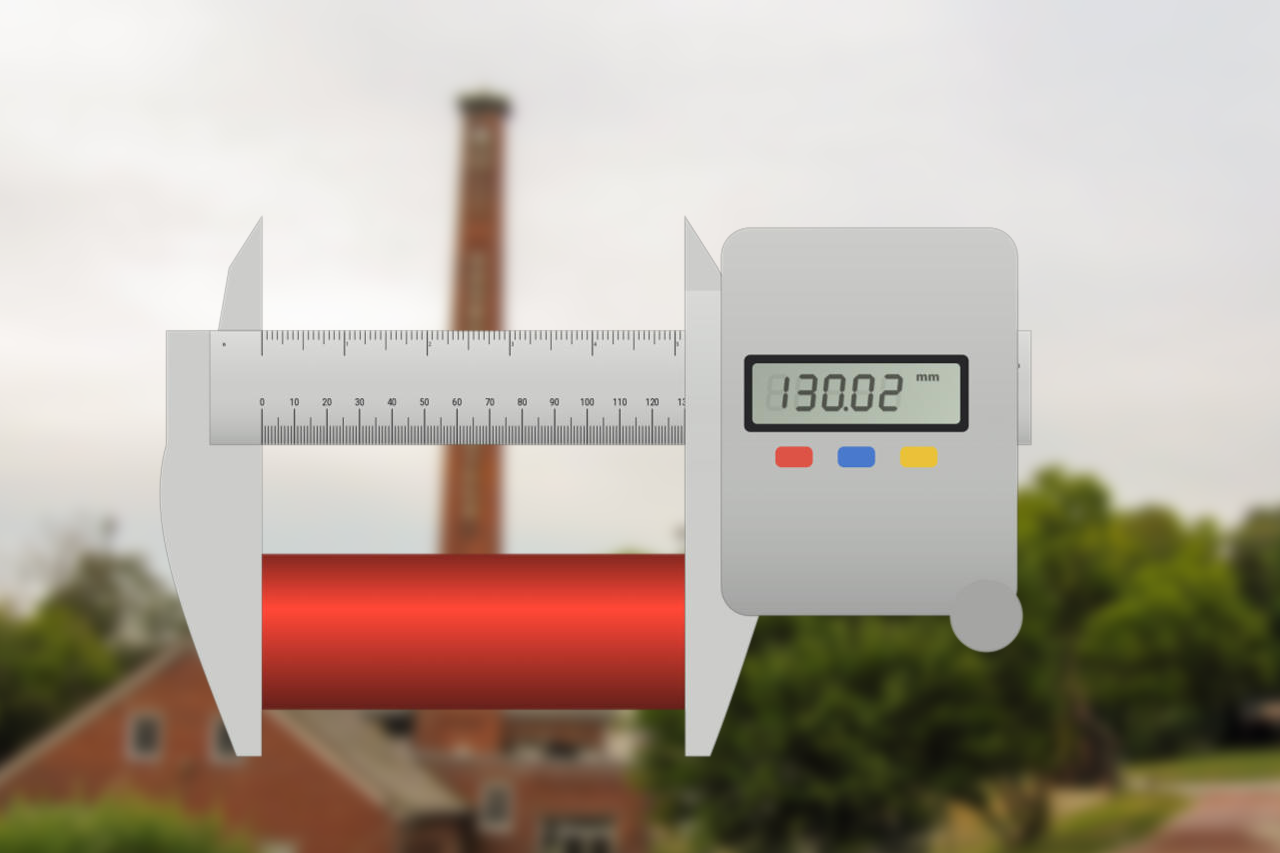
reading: 130.02
